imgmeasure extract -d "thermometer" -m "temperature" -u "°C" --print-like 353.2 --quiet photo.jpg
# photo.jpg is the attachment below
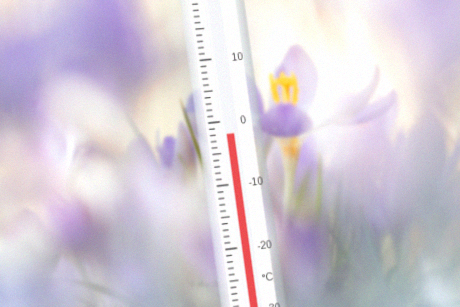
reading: -2
